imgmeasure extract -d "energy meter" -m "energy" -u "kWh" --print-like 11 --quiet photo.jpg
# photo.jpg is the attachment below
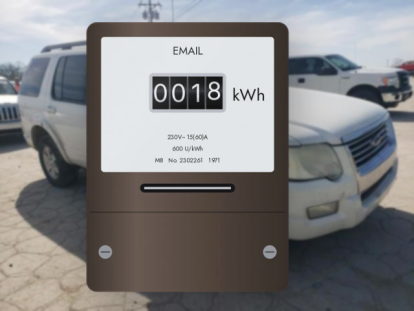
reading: 18
